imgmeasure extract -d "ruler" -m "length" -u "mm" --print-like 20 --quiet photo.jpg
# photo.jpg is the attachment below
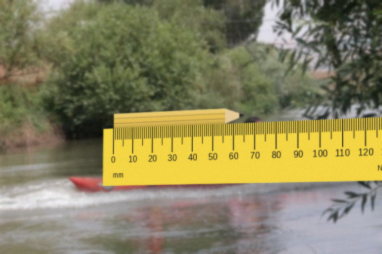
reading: 65
